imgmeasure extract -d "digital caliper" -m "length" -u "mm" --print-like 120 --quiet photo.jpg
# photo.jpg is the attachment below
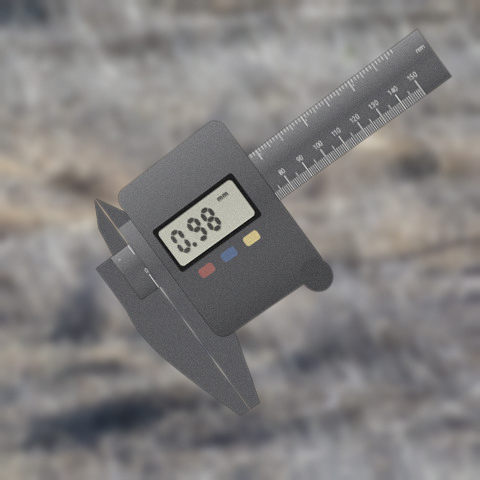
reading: 0.98
